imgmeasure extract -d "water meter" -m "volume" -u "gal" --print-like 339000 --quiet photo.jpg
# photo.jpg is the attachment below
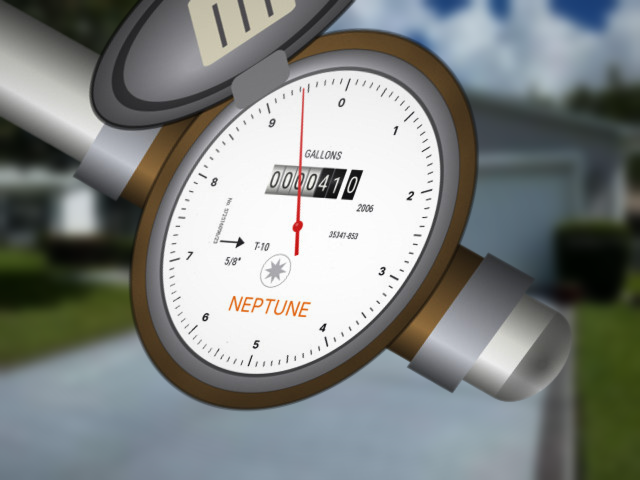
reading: 409.4
